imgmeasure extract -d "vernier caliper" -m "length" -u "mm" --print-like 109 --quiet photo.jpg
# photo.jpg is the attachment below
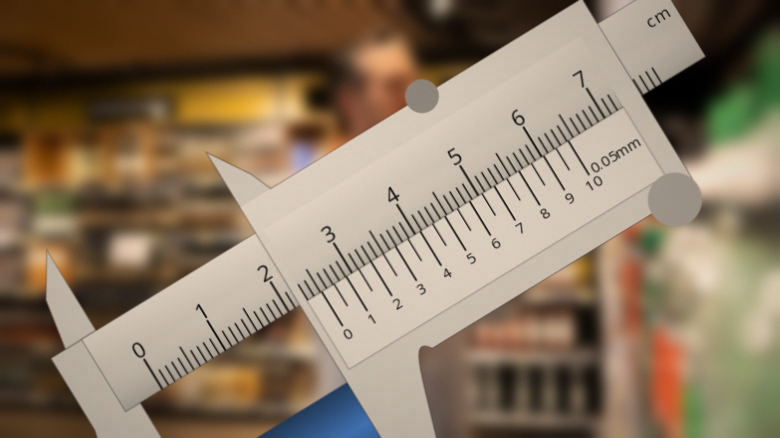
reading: 25.2
